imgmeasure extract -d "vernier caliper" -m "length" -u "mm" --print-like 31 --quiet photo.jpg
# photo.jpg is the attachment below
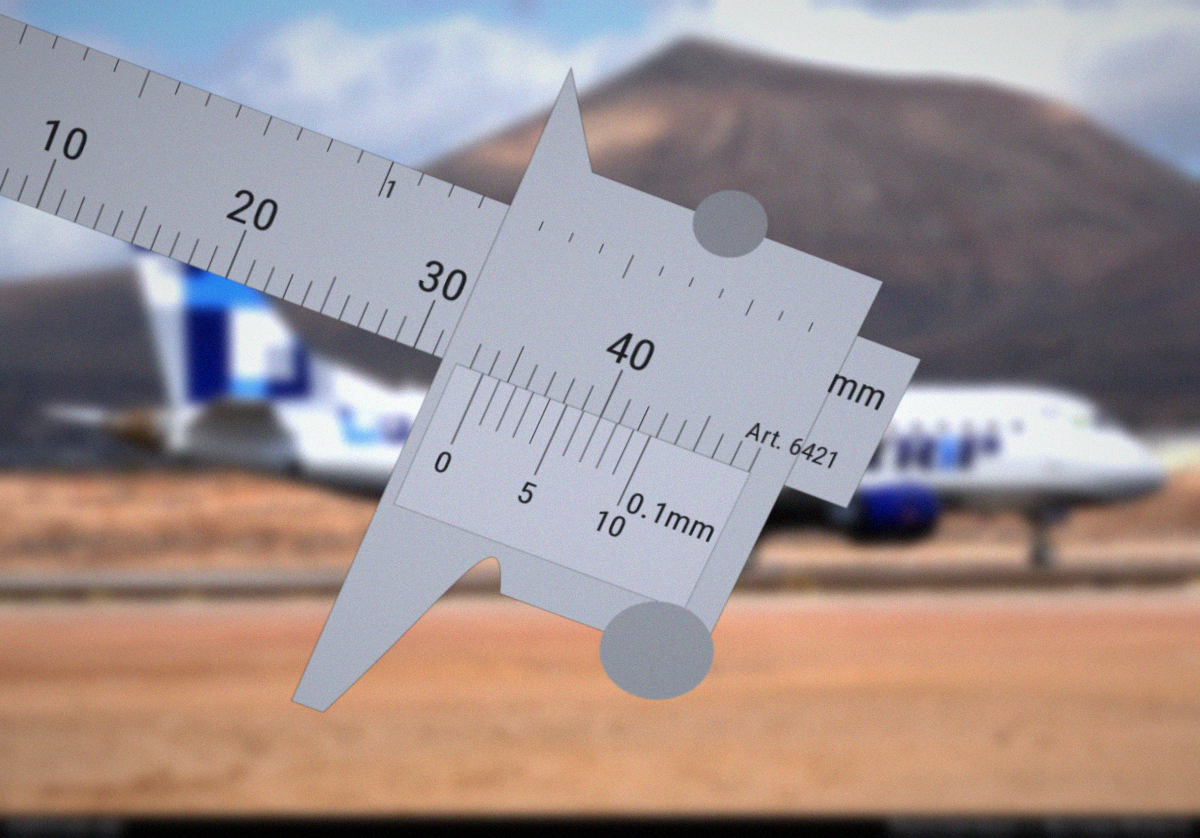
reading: 33.7
